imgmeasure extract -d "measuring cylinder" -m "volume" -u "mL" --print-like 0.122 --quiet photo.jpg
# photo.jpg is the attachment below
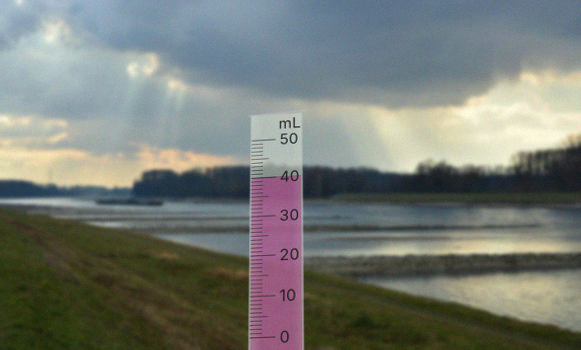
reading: 40
